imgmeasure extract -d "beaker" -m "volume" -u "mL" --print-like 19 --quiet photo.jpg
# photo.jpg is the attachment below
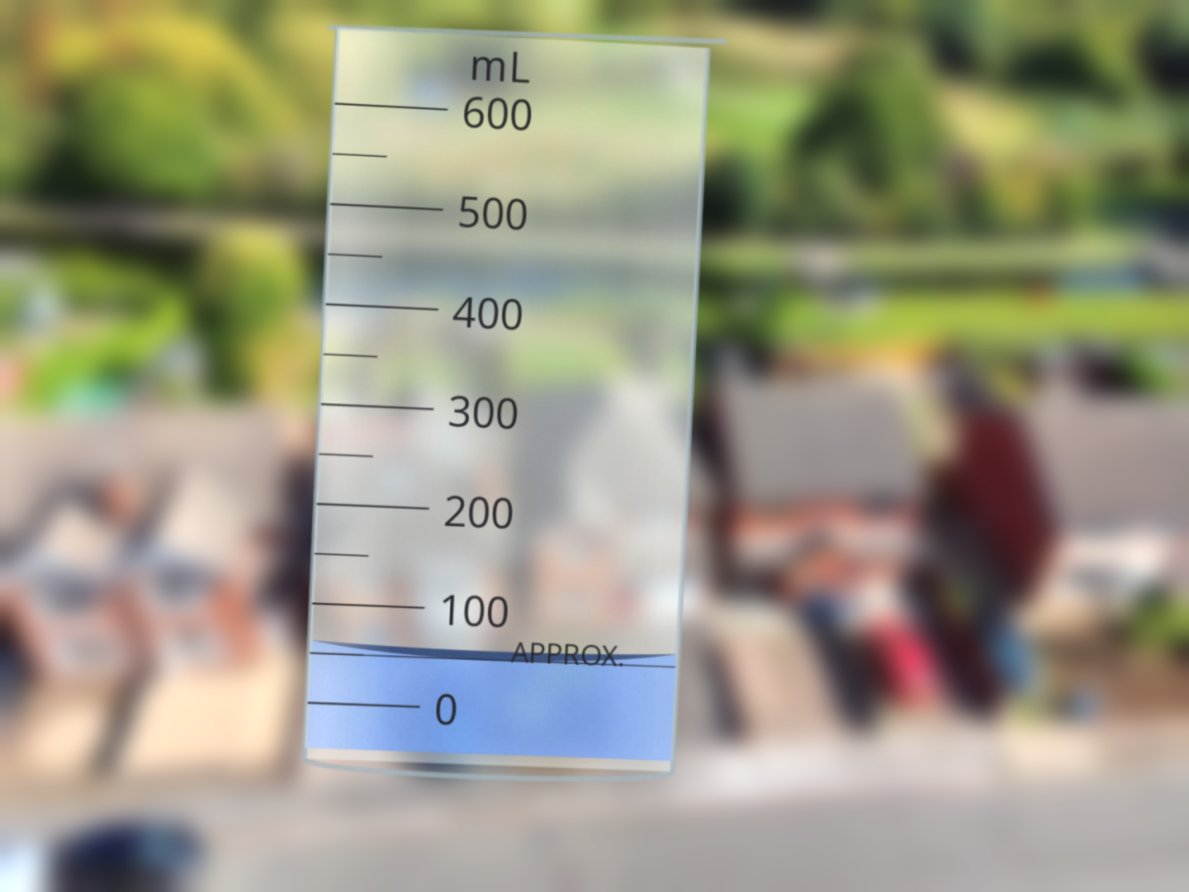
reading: 50
